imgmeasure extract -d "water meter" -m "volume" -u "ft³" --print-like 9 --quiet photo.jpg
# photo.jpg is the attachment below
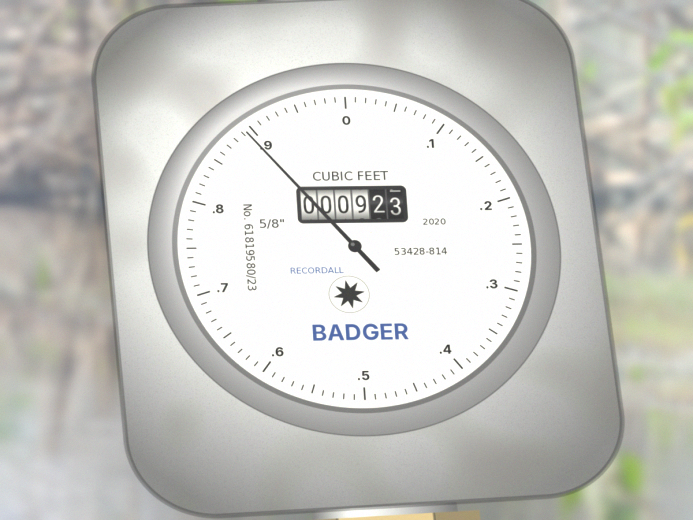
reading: 922.89
